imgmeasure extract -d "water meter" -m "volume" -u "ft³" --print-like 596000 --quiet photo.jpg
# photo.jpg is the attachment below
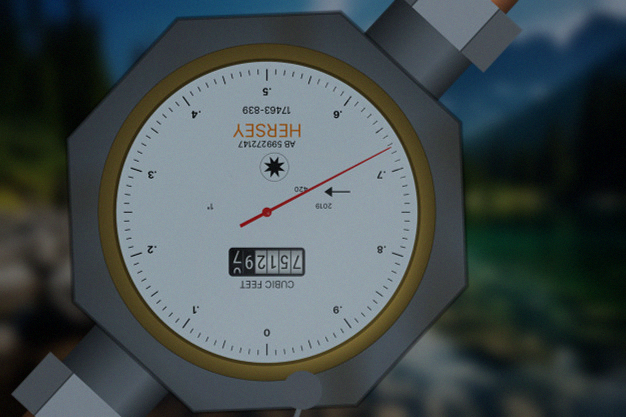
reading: 751296.67
